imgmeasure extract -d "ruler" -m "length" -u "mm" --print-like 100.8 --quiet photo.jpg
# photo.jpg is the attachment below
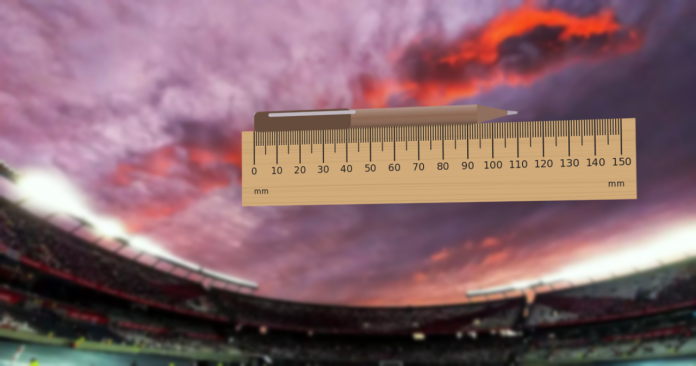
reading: 110
